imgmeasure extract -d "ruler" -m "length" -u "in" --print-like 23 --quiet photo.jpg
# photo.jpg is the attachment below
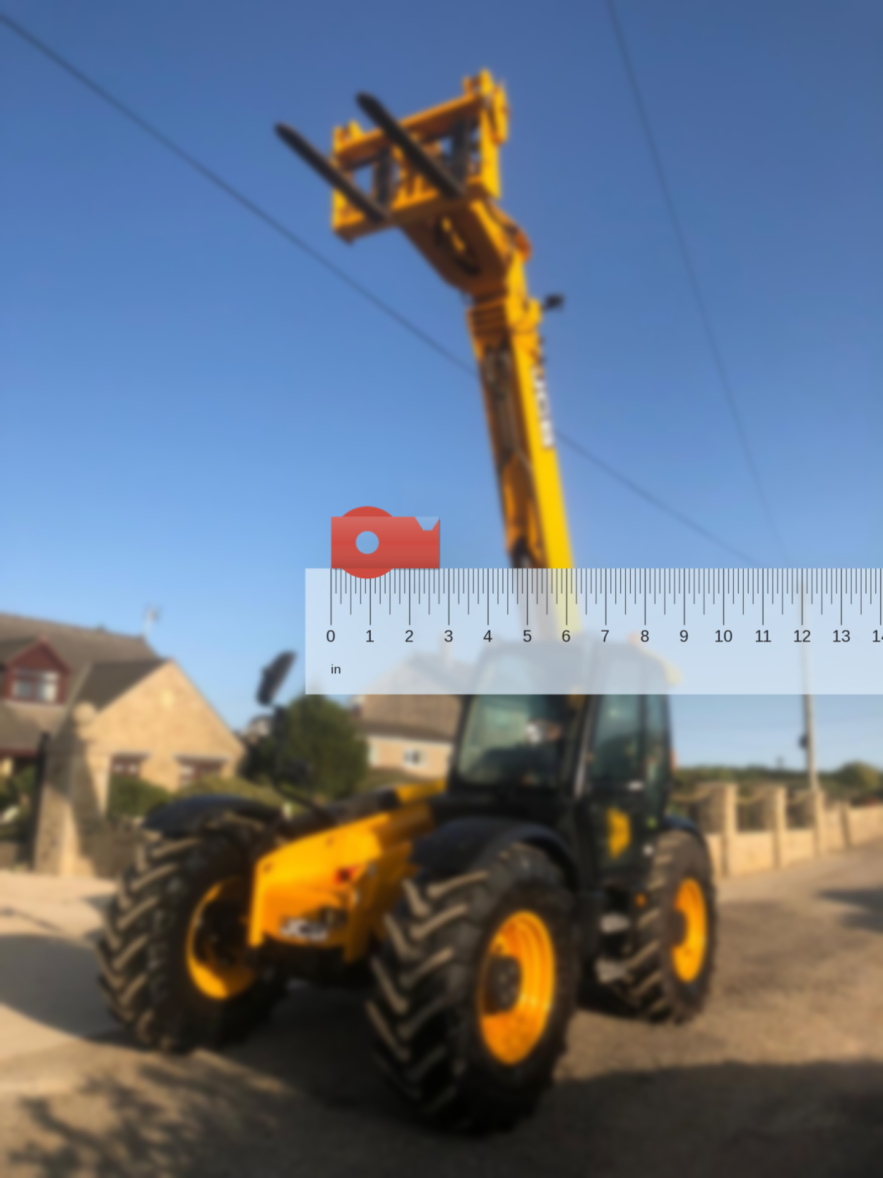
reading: 2.75
